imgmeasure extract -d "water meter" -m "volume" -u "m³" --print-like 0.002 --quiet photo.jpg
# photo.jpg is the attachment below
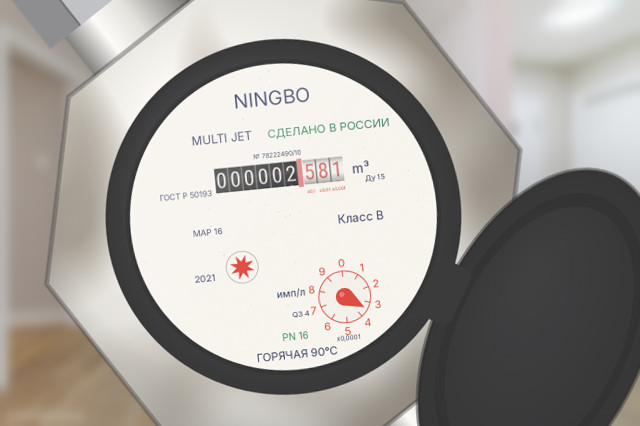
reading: 2.5813
